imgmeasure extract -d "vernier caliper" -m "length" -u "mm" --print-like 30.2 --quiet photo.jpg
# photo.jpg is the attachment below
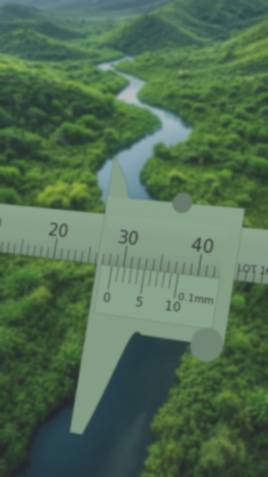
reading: 28.4
